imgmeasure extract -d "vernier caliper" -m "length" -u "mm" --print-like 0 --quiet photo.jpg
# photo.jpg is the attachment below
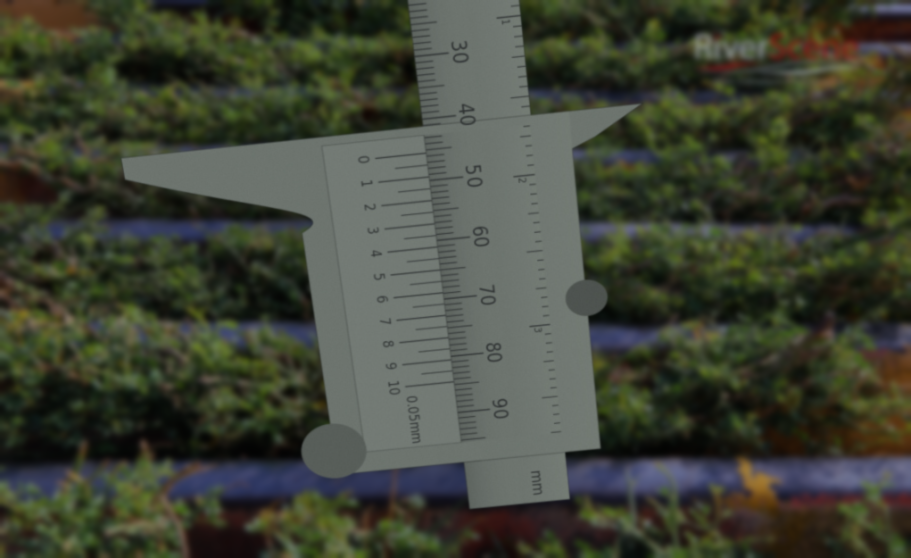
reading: 45.5
